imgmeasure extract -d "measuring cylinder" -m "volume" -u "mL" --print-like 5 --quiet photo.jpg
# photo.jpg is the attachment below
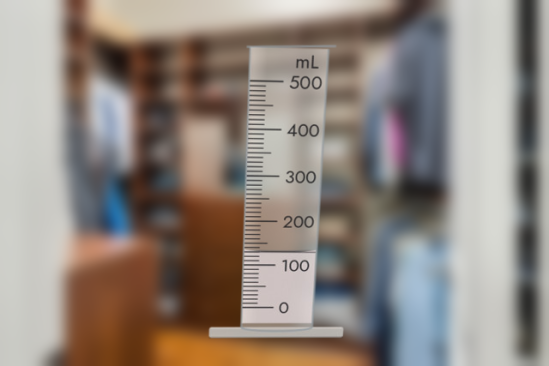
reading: 130
